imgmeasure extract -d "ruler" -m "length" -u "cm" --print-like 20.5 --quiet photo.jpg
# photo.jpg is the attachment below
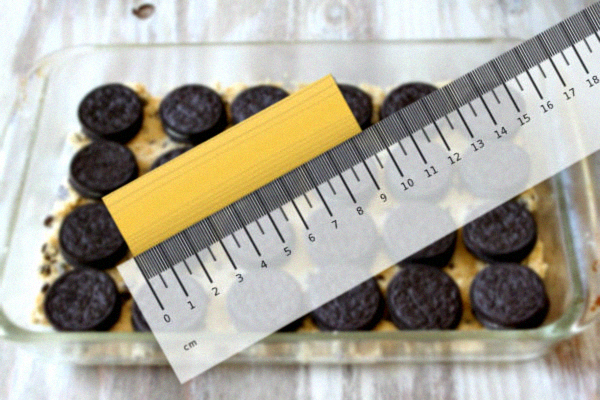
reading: 9.5
